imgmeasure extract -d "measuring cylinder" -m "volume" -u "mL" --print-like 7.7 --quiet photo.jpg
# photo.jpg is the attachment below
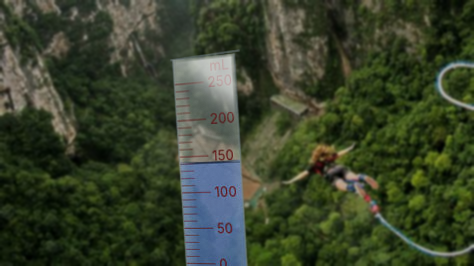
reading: 140
